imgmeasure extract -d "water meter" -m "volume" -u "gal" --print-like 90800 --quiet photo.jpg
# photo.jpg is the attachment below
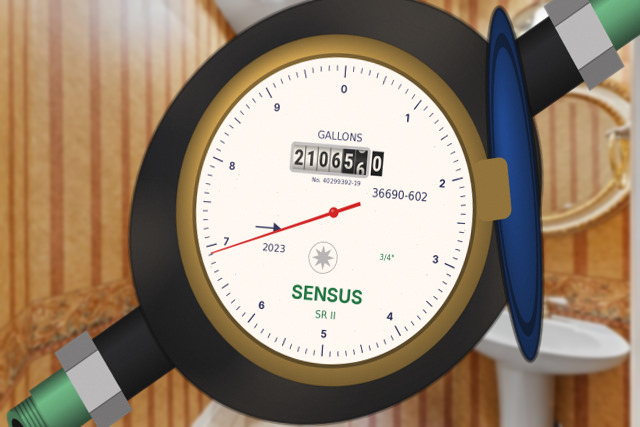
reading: 2106556.9
